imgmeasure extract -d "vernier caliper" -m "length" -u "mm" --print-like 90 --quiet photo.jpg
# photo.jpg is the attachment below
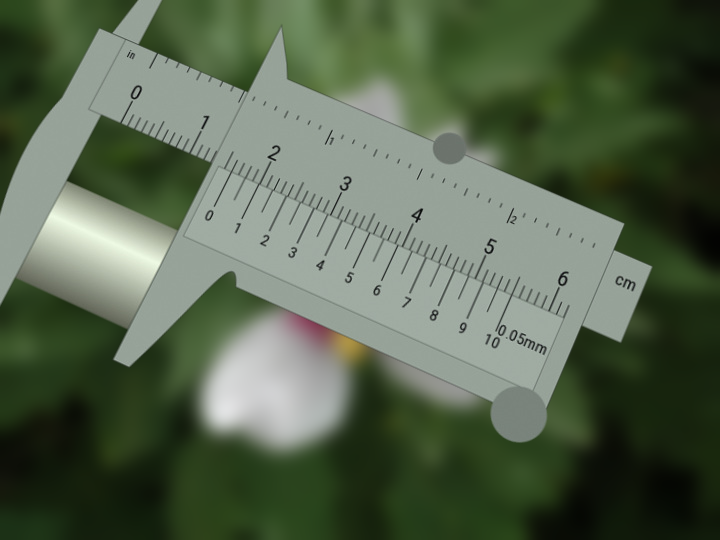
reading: 16.0
